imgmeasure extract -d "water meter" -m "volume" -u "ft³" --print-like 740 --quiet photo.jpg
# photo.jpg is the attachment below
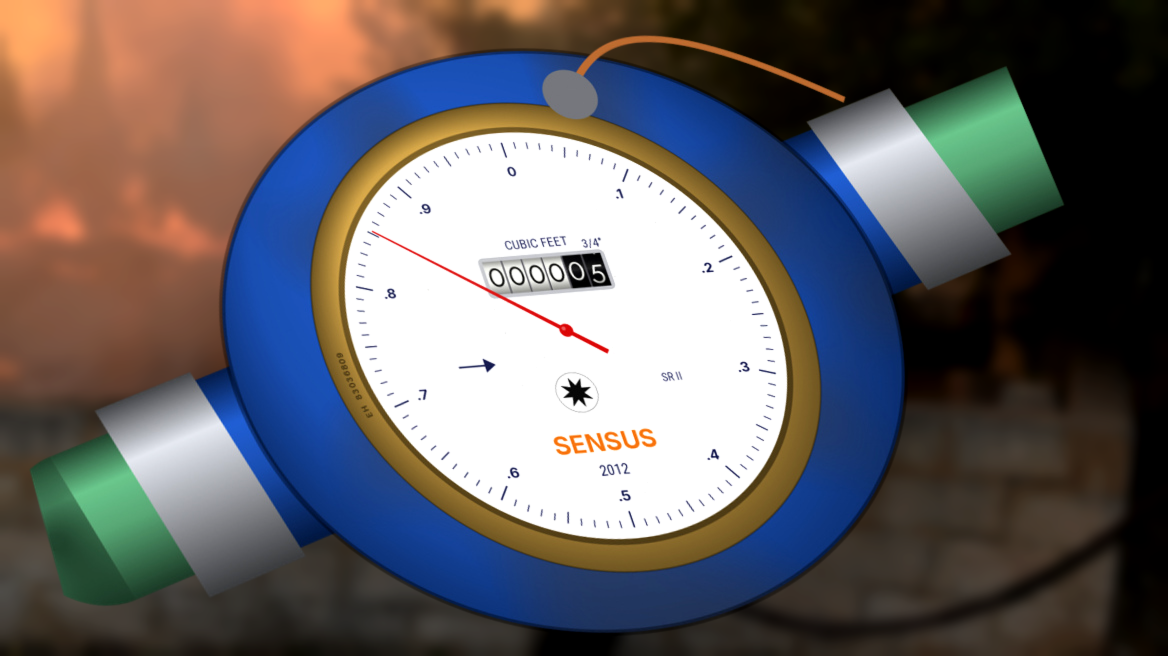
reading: 4.85
